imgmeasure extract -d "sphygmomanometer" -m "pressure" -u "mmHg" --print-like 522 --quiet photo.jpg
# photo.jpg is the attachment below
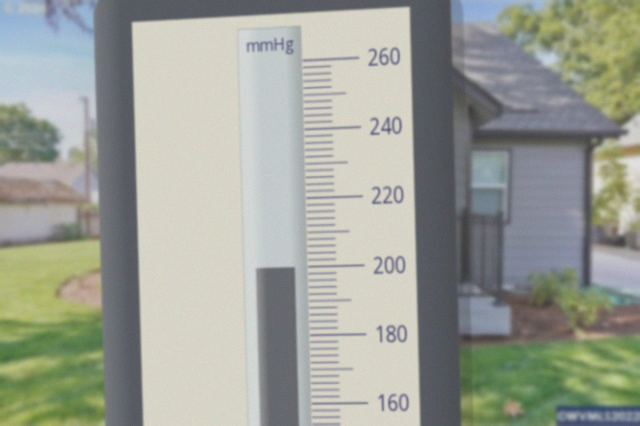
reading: 200
